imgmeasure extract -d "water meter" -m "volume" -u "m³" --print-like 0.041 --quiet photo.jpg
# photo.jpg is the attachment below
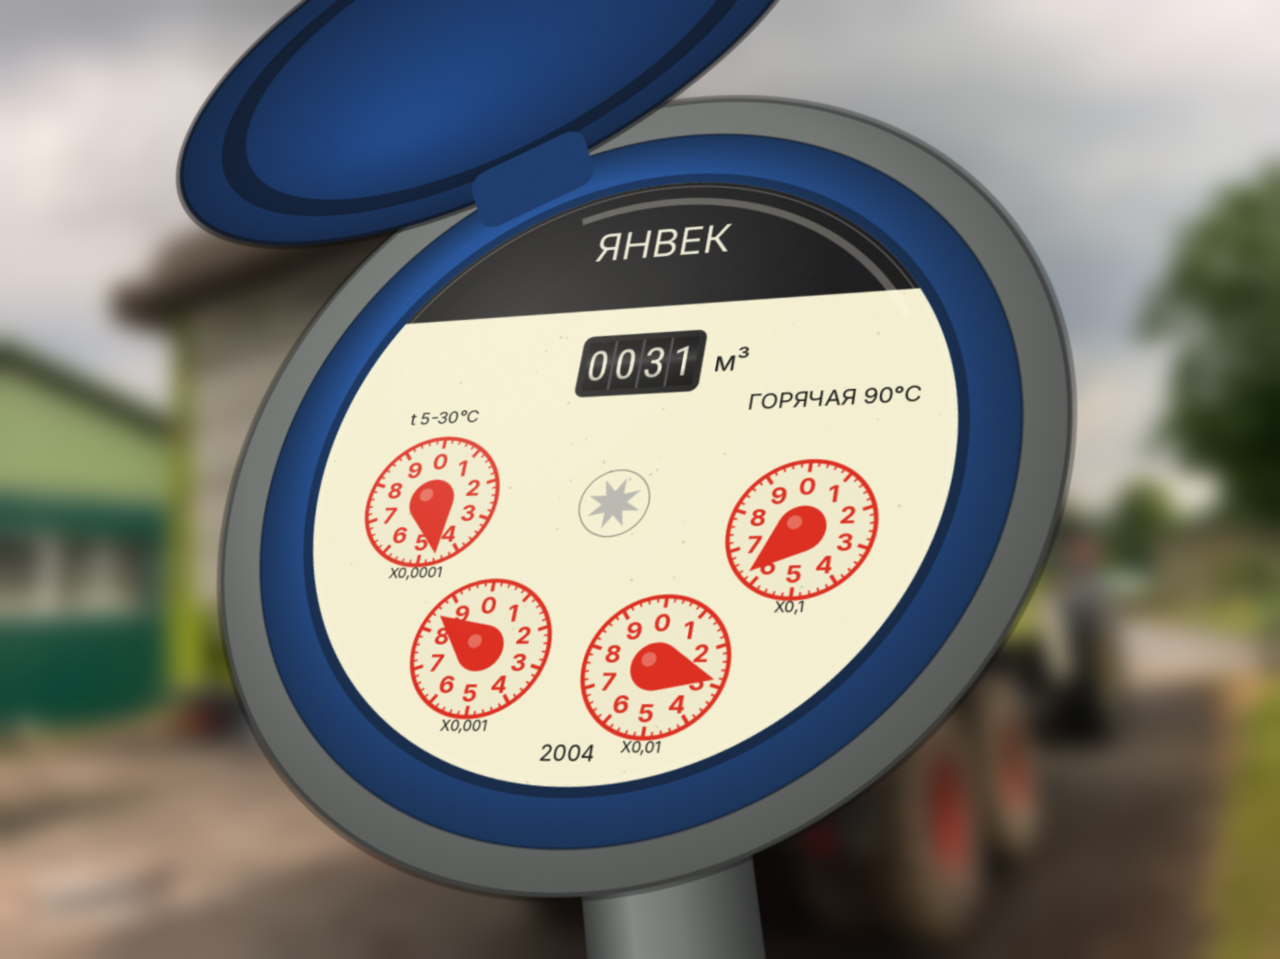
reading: 31.6284
